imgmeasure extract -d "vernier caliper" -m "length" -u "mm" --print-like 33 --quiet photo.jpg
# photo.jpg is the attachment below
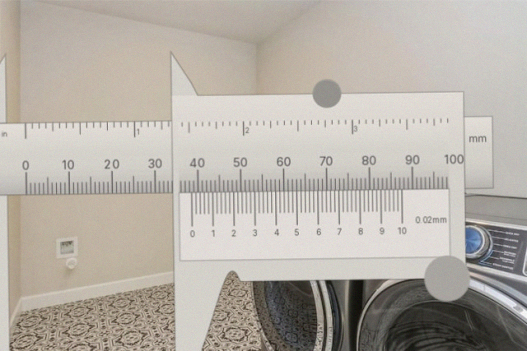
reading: 38.5
